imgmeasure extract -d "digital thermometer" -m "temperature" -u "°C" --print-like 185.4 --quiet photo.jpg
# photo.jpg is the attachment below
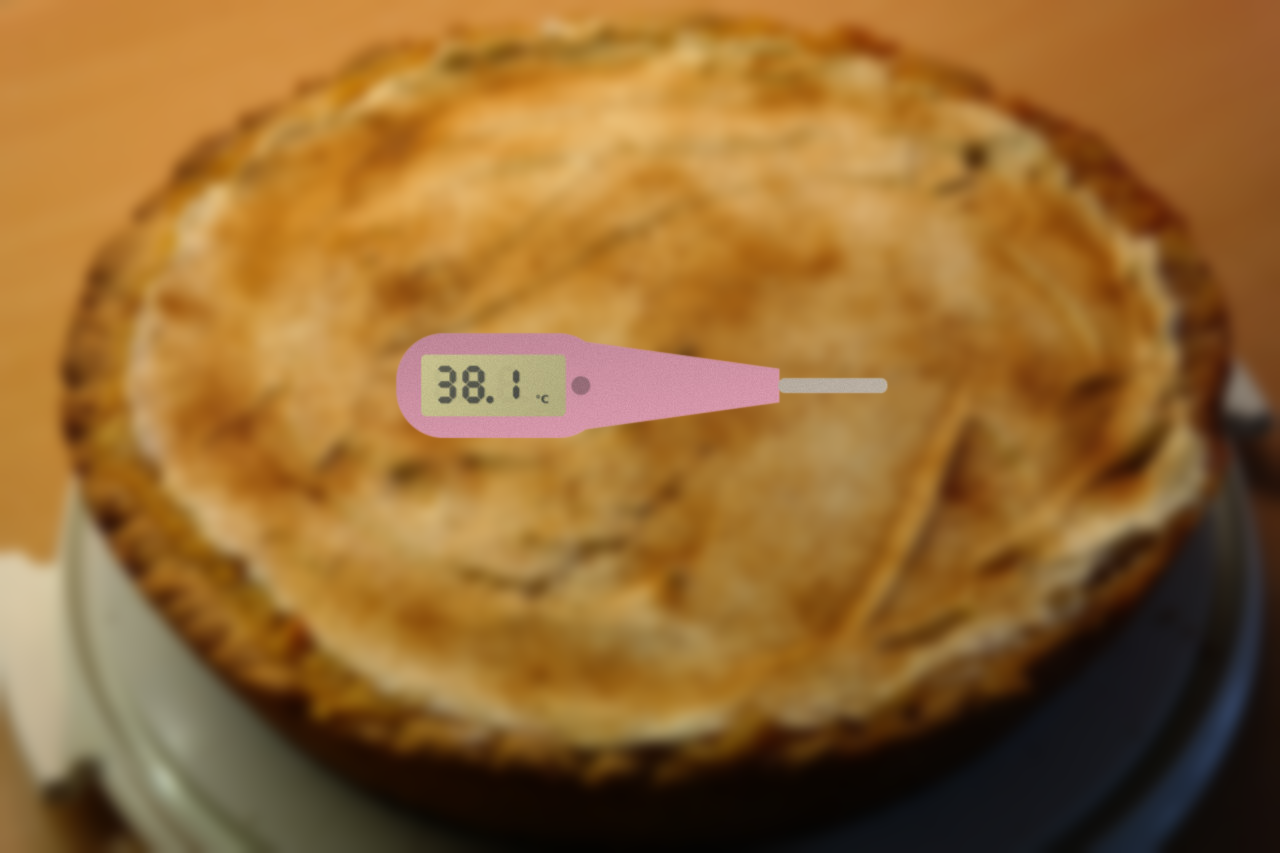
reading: 38.1
